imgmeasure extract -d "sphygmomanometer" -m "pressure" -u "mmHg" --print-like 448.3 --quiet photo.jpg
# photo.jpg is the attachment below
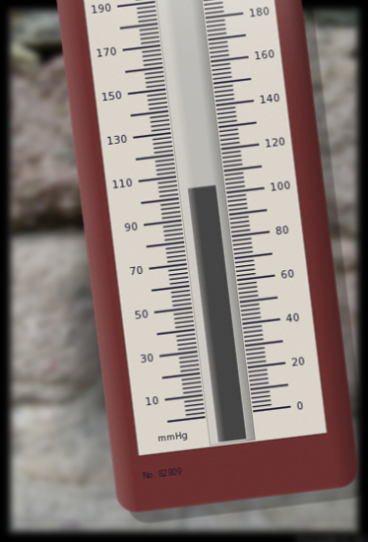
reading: 104
